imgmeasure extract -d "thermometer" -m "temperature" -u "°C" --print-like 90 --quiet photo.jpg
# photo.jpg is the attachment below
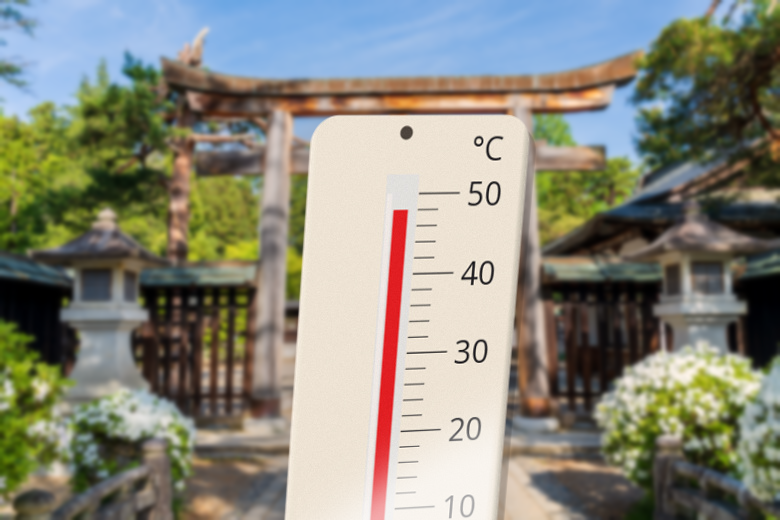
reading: 48
